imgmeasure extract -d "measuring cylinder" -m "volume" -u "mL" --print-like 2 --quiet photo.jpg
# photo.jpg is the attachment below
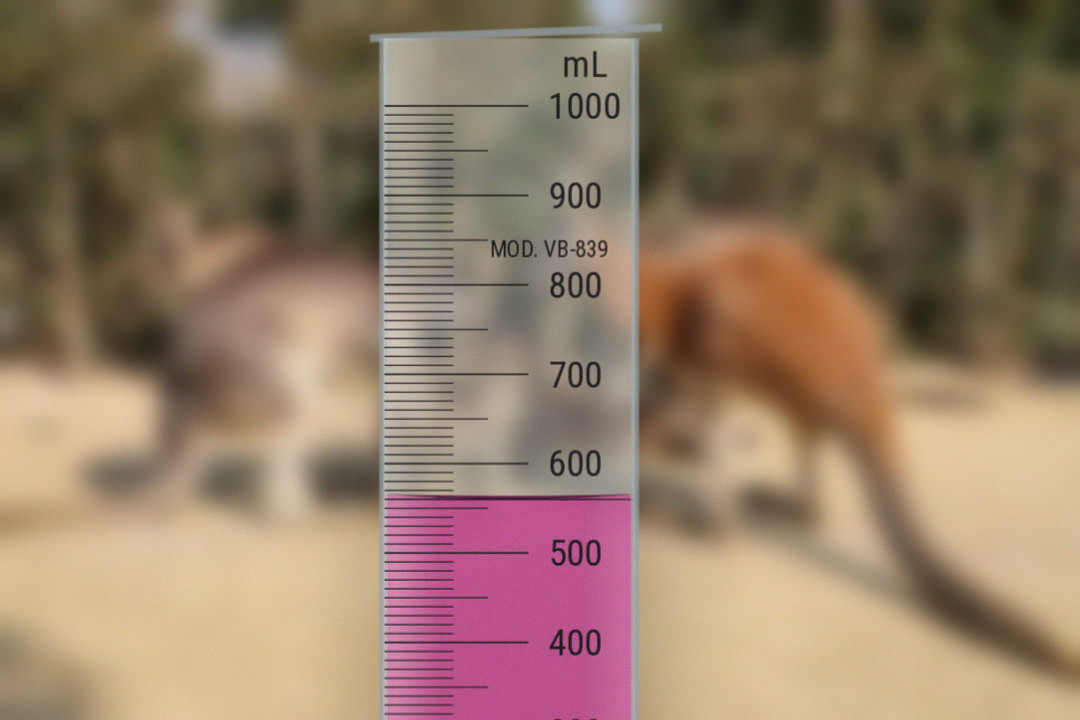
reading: 560
